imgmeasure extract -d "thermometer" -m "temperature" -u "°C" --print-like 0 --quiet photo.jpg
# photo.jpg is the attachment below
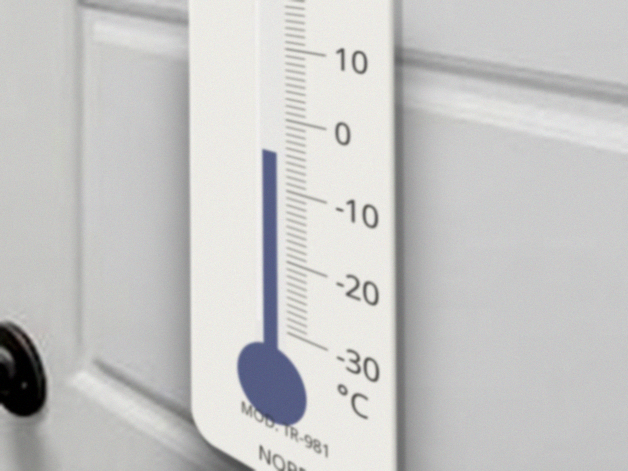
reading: -5
